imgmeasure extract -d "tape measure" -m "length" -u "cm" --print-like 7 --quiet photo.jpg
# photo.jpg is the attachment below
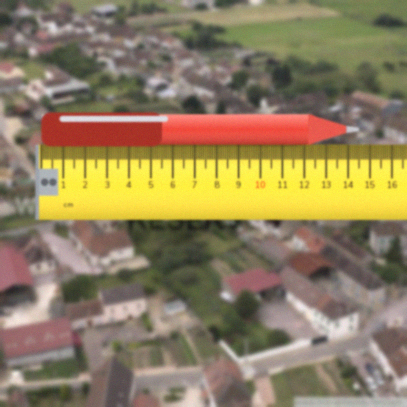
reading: 14.5
